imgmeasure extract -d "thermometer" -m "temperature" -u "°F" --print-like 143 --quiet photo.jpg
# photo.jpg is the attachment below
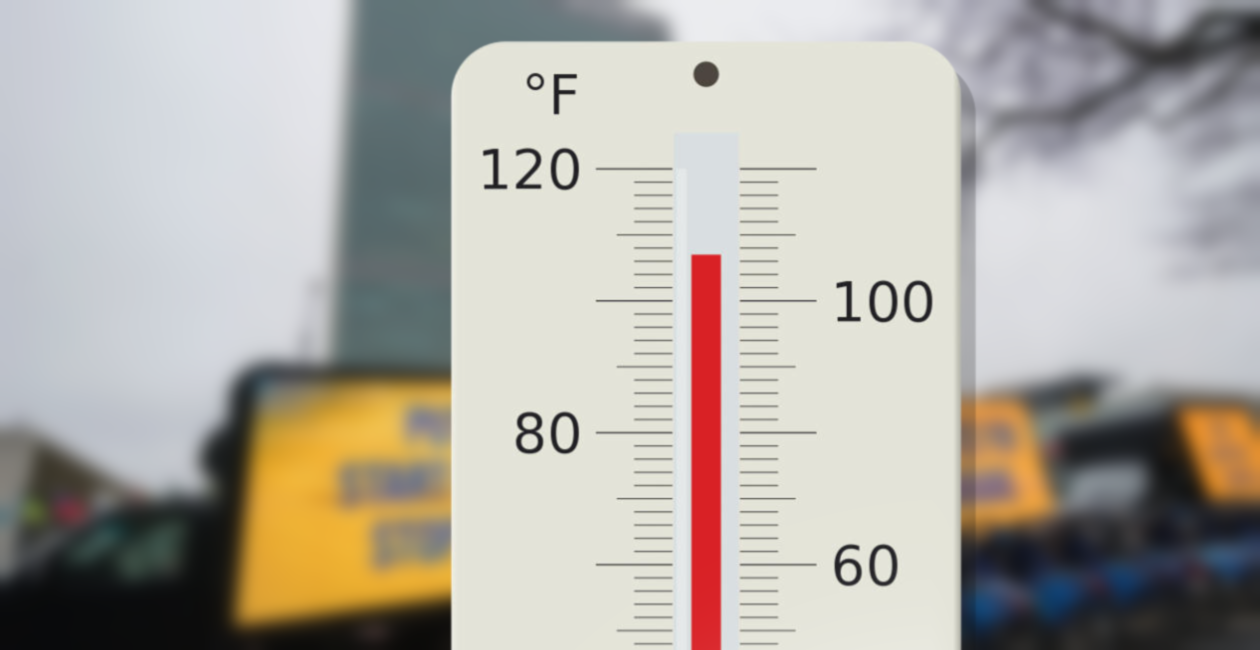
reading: 107
